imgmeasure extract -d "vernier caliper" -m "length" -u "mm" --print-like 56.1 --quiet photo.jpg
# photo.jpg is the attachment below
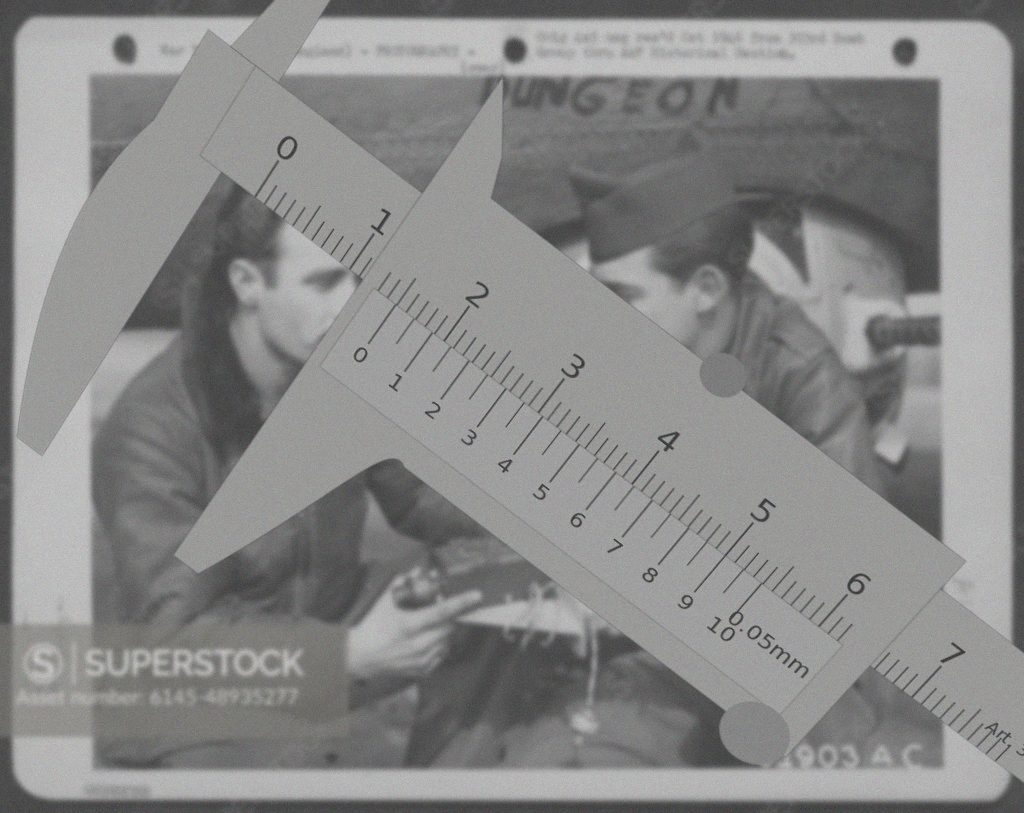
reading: 14.9
